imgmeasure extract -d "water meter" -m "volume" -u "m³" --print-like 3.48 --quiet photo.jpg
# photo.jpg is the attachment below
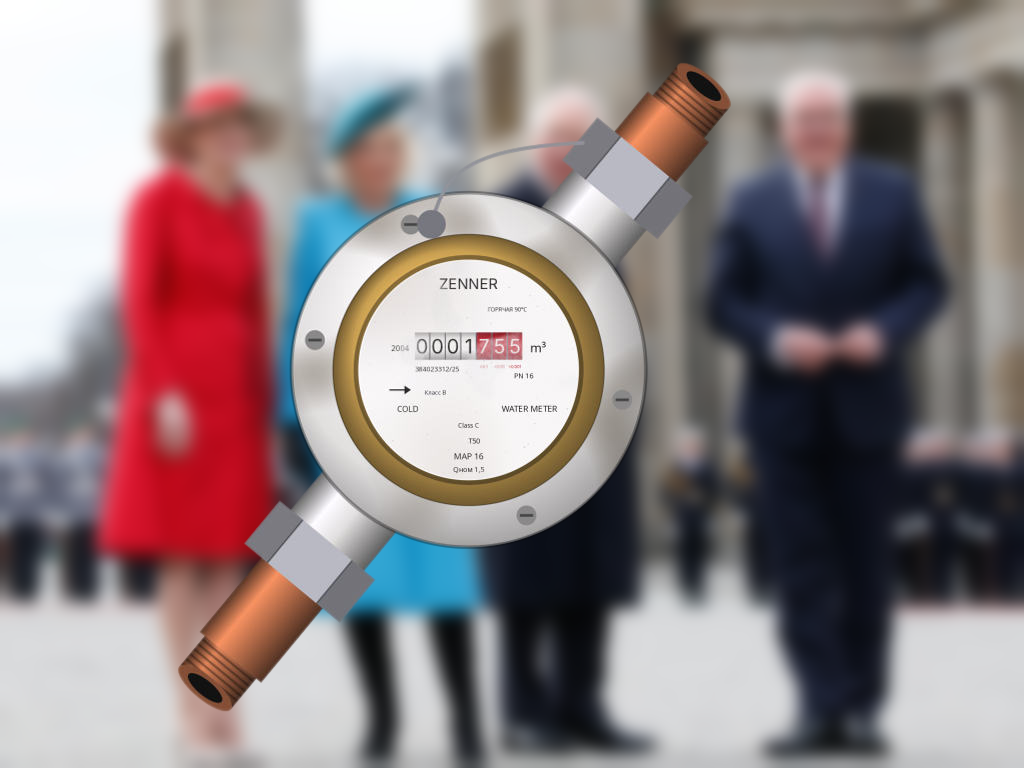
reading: 1.755
